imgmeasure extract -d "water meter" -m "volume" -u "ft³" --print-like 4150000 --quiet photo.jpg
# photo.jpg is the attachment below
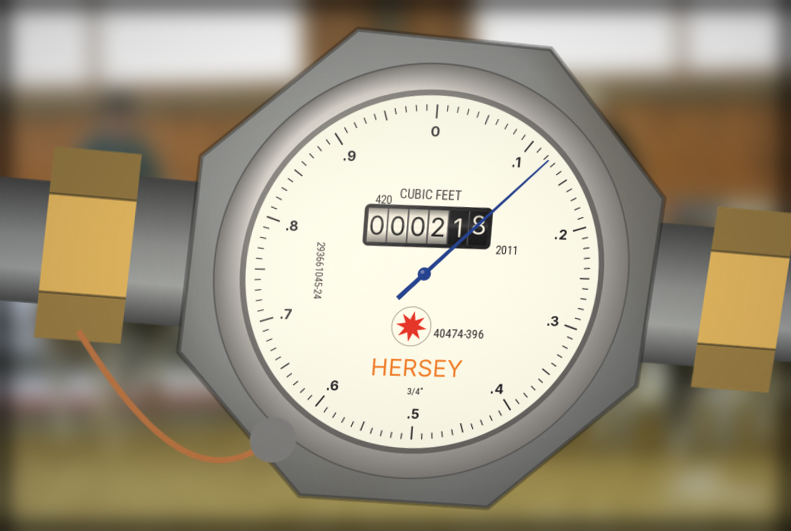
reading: 218.12
